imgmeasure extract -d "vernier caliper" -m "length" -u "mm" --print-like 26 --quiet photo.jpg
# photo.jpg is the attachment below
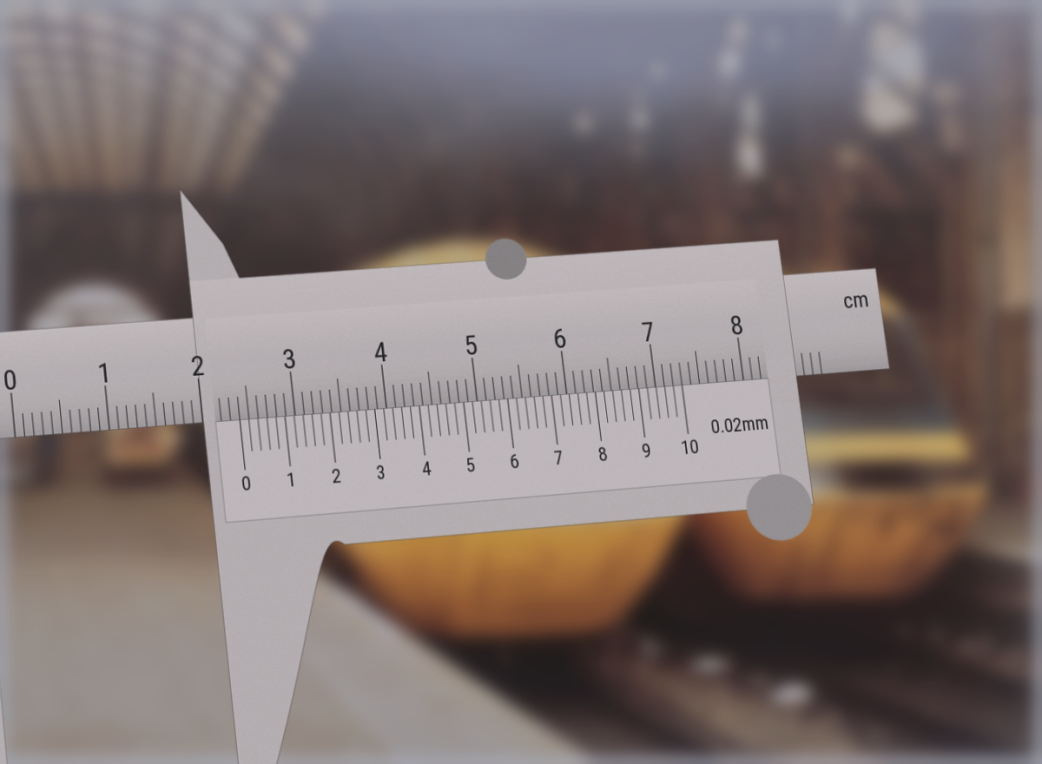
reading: 24.0
